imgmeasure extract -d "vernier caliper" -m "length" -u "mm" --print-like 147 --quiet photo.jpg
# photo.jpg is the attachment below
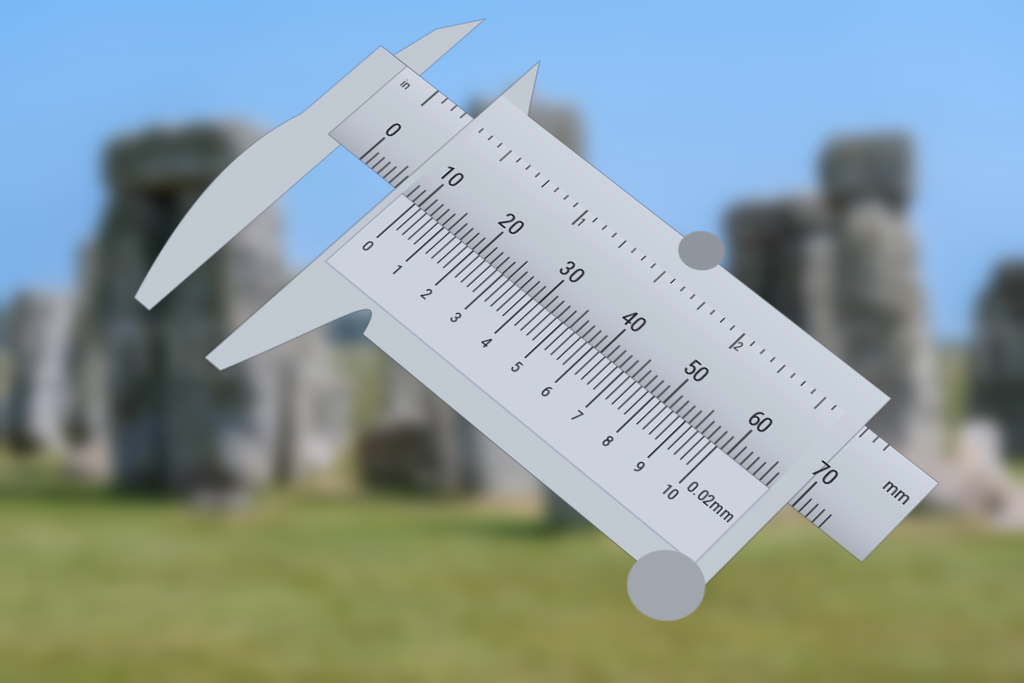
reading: 9.4
